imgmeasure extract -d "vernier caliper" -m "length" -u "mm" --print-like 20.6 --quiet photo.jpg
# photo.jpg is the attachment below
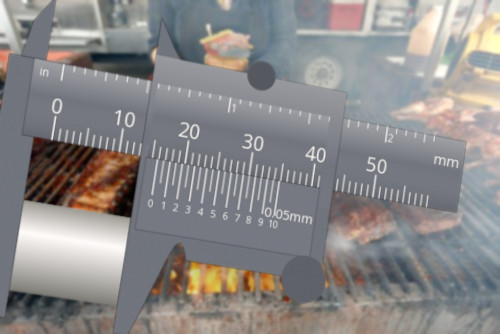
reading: 15.8
